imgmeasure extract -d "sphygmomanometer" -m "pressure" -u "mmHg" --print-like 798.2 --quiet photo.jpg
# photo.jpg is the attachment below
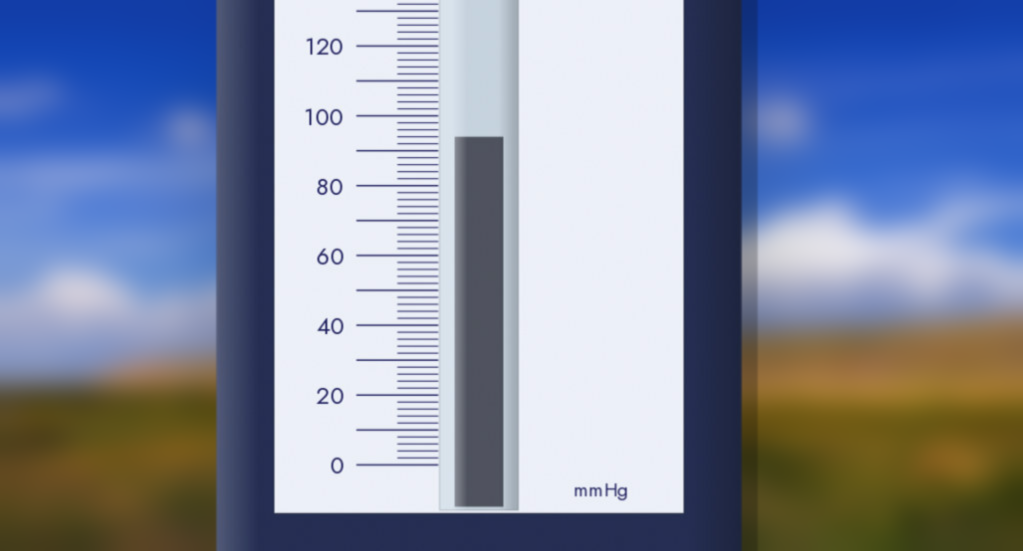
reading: 94
